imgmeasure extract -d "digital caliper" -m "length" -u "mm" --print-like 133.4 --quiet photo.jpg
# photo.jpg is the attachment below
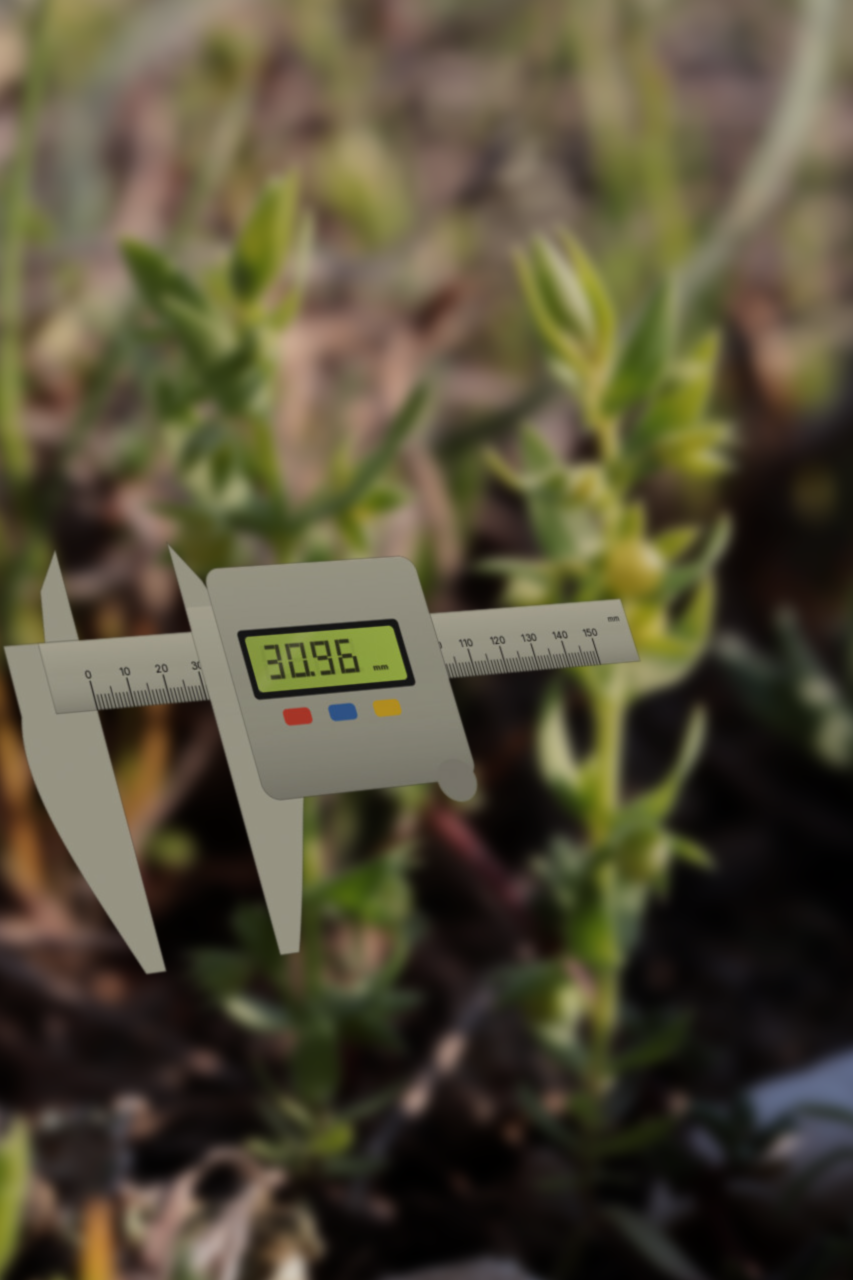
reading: 30.96
